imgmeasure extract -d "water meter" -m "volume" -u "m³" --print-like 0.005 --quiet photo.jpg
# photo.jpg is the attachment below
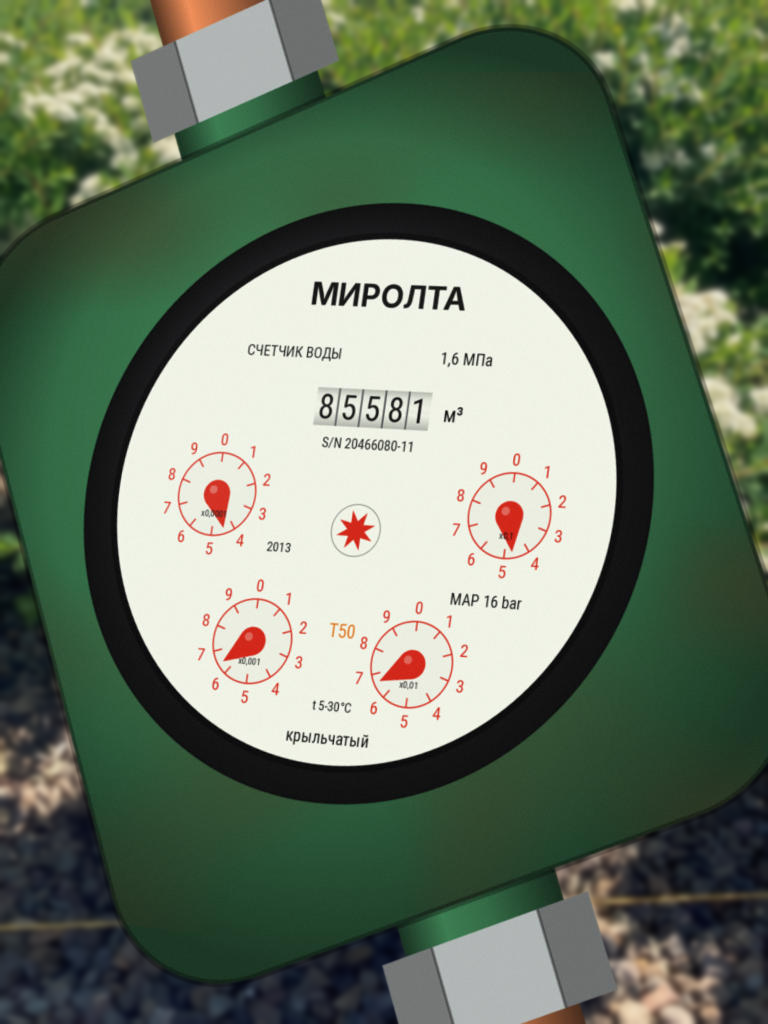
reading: 85581.4664
